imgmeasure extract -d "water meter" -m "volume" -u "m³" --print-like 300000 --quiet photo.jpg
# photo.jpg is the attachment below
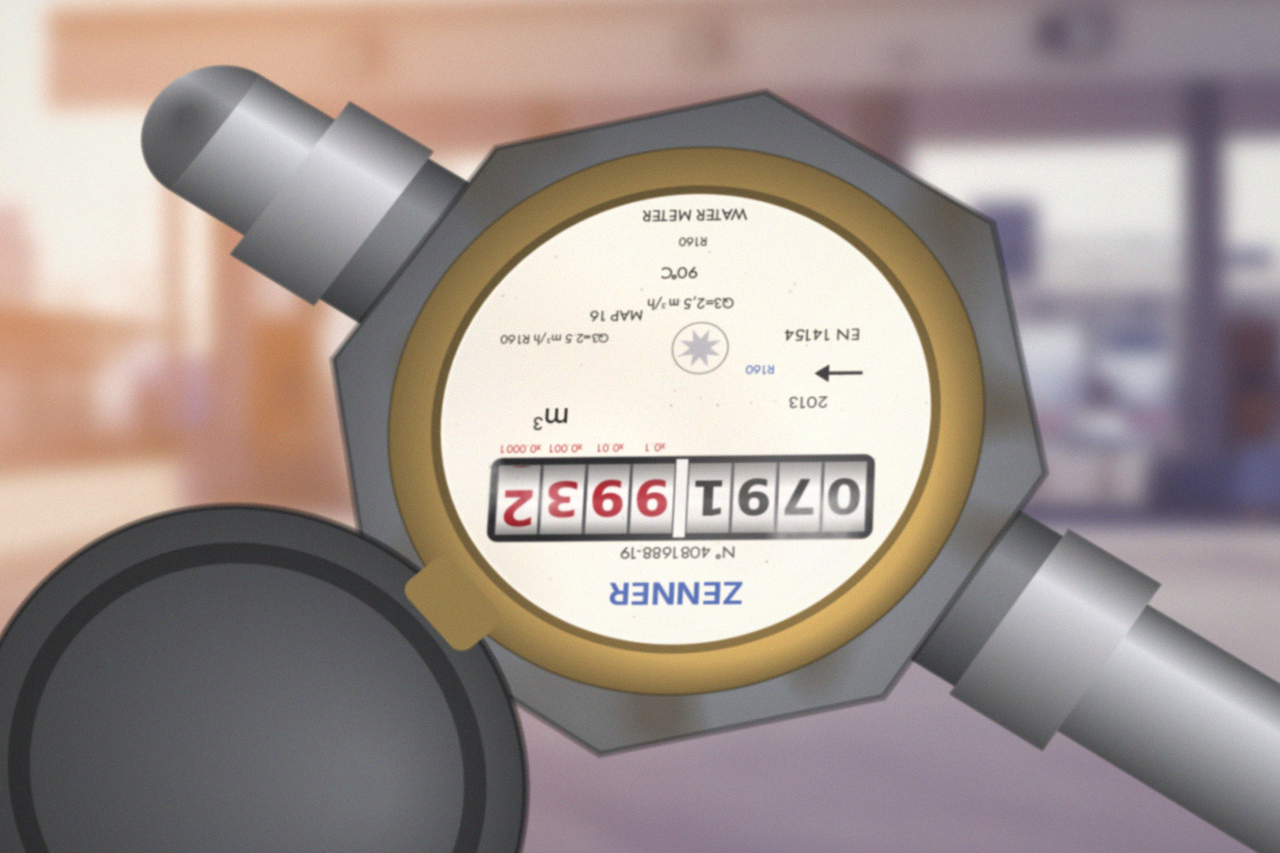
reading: 791.9932
